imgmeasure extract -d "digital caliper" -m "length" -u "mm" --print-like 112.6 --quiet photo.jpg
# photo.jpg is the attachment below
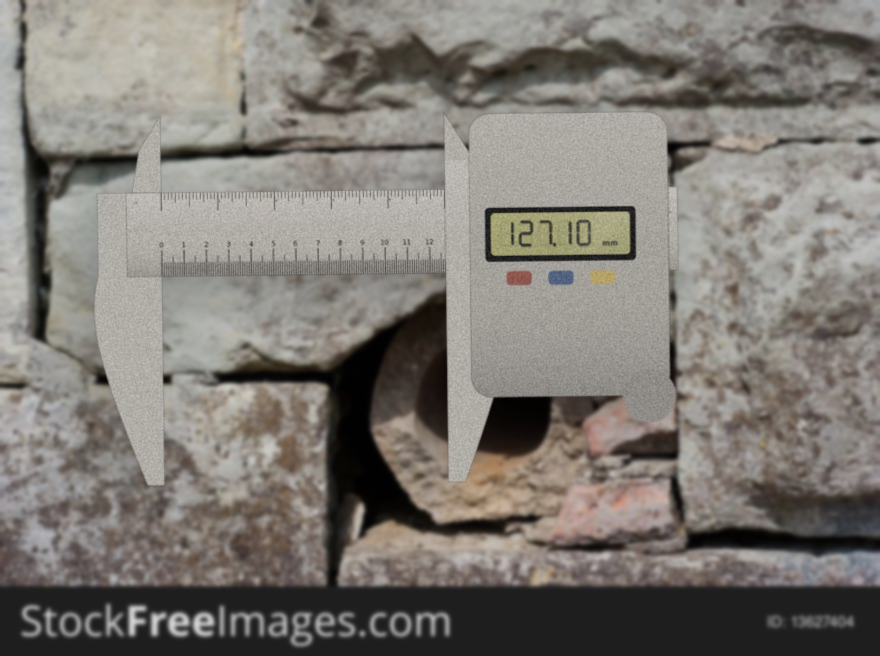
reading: 127.10
